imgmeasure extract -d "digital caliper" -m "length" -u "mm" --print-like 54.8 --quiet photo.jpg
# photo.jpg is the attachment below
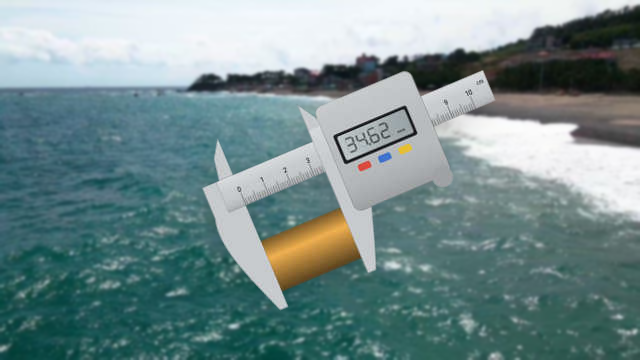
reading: 34.62
